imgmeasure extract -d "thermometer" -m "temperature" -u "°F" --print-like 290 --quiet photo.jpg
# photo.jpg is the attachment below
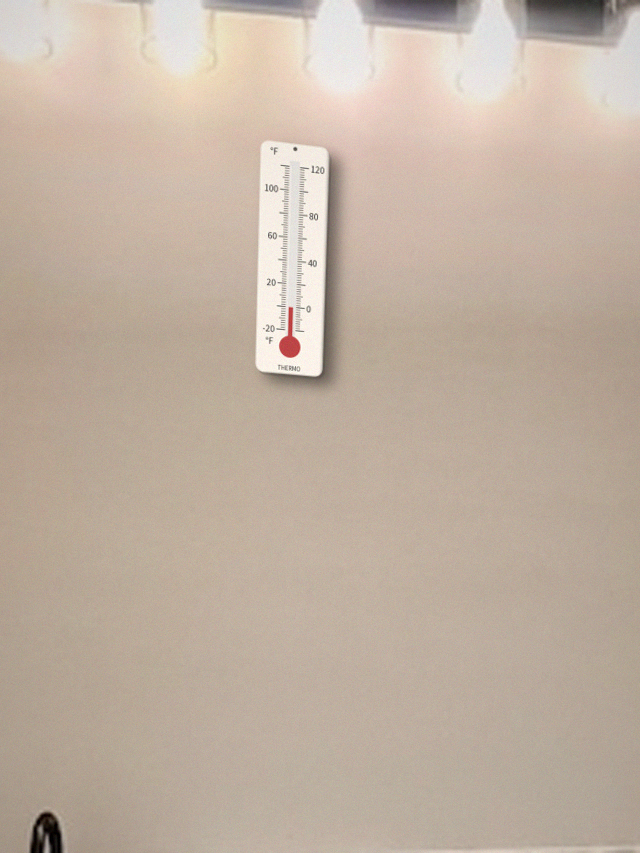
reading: 0
